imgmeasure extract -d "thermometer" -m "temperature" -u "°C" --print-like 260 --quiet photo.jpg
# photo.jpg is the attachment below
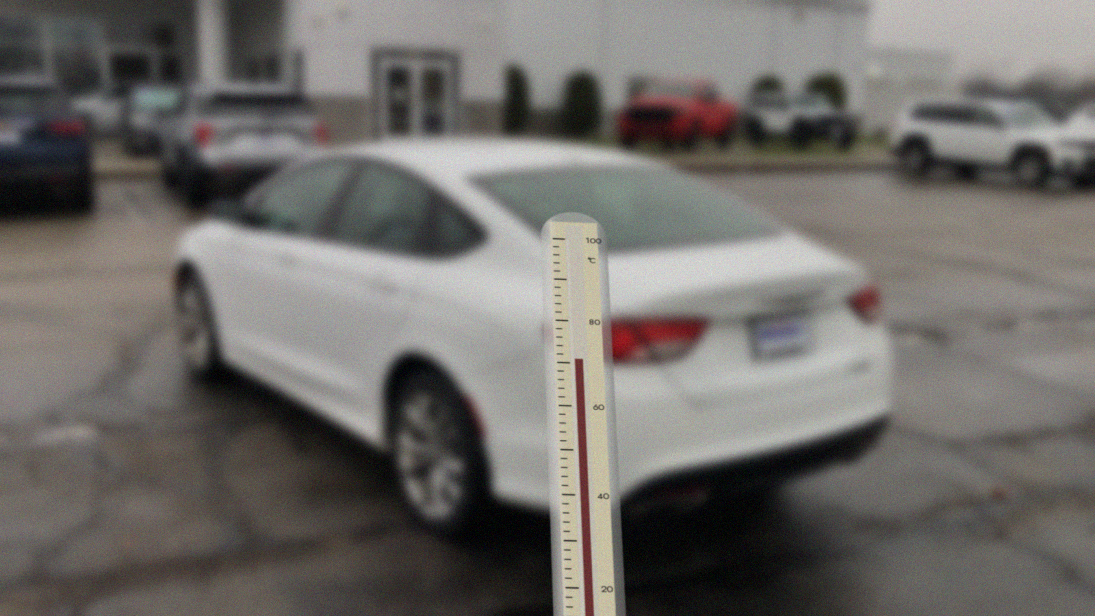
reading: 71
